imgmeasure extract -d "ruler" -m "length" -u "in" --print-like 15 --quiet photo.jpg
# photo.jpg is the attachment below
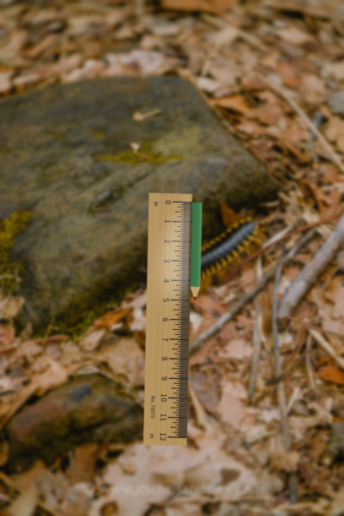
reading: 5
